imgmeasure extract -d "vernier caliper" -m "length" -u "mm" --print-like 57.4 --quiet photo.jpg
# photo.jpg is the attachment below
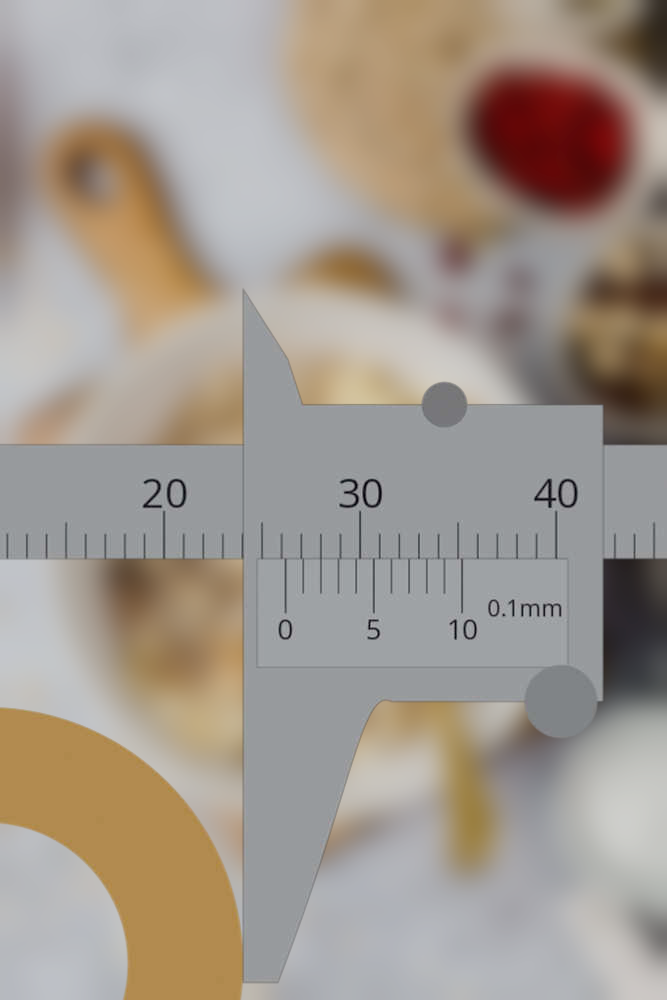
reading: 26.2
